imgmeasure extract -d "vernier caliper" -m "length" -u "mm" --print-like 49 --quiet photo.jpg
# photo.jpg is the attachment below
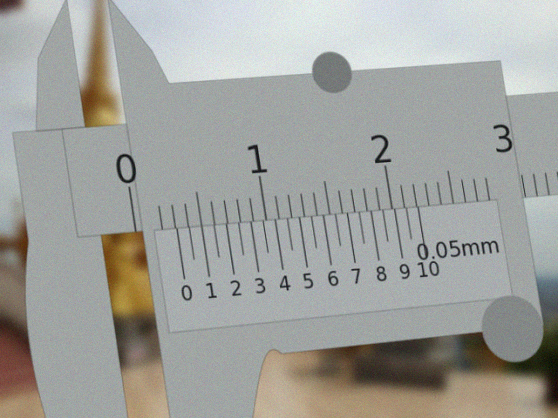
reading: 3.1
